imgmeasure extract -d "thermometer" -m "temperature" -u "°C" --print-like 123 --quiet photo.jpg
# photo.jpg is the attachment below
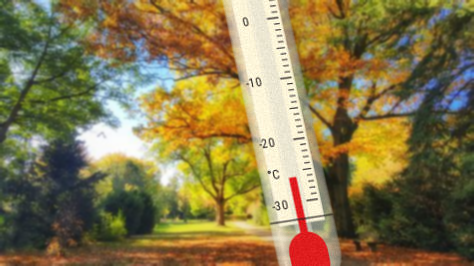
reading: -26
